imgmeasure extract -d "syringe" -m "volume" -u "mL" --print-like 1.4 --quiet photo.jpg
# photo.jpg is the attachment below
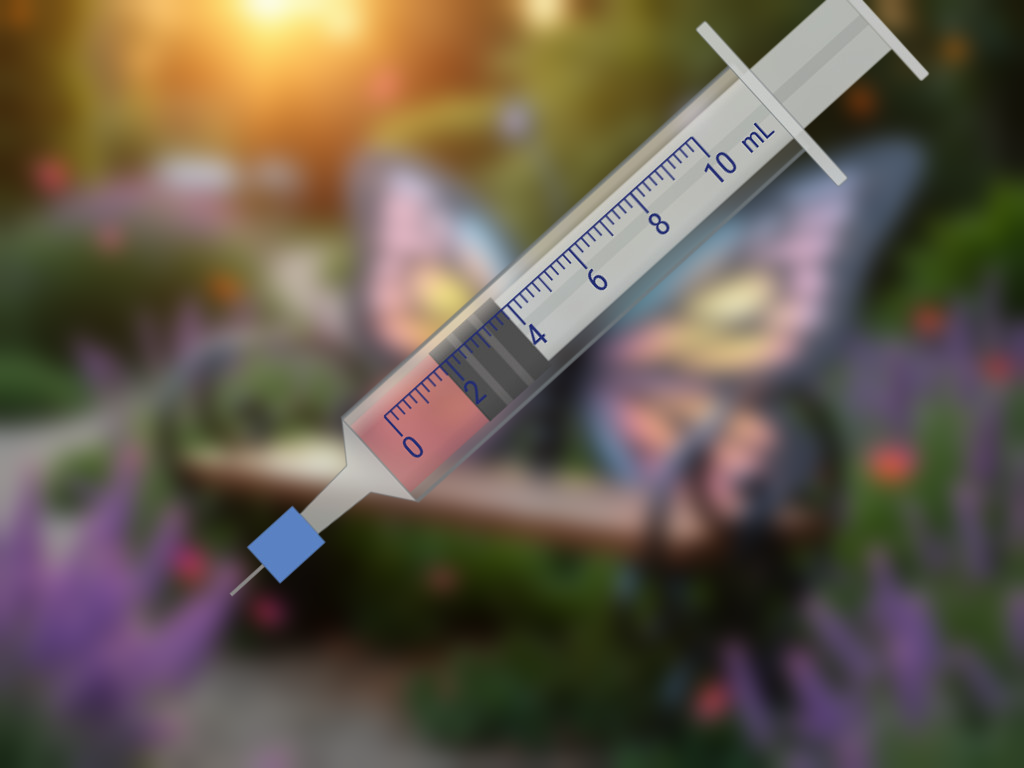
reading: 1.8
